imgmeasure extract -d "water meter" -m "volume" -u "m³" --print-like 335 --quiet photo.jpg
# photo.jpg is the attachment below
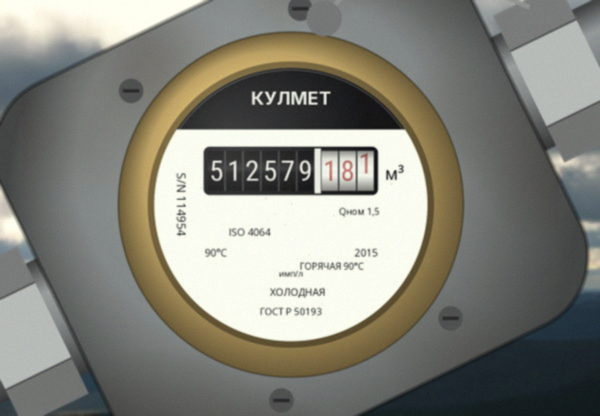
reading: 512579.181
